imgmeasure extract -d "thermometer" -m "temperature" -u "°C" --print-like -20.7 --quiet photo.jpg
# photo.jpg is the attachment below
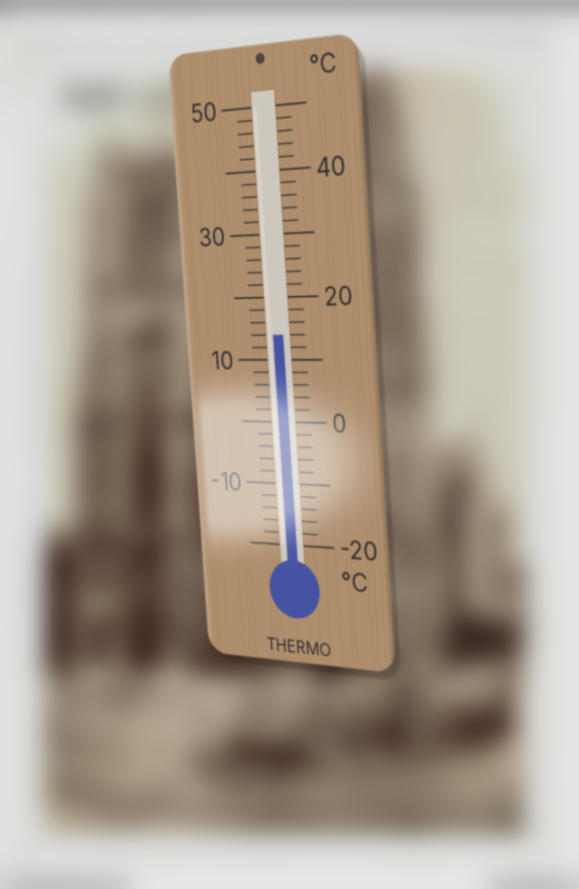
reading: 14
